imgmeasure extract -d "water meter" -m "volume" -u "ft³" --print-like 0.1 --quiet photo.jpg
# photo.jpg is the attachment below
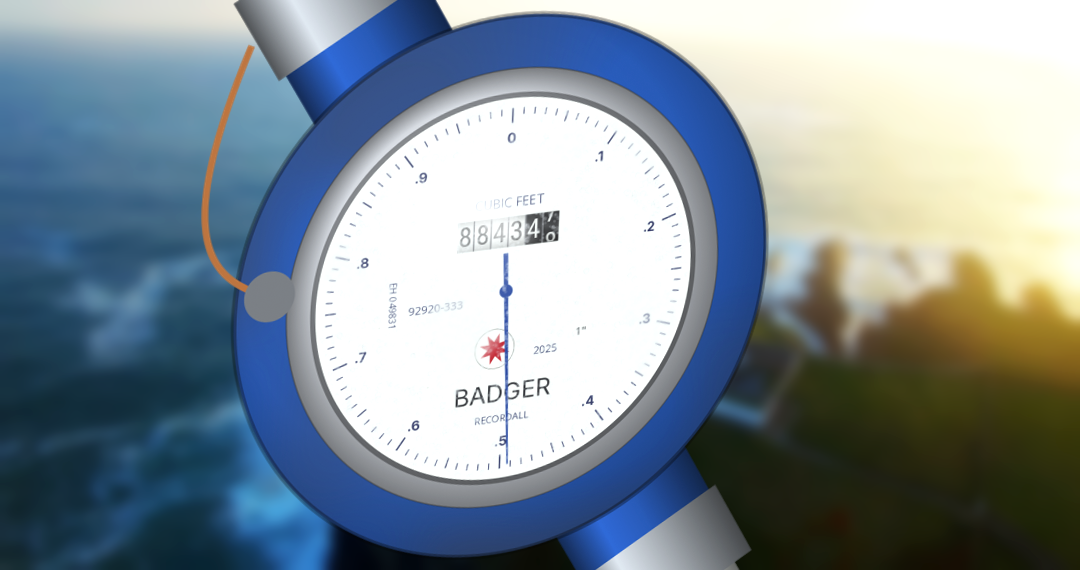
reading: 884347.49
